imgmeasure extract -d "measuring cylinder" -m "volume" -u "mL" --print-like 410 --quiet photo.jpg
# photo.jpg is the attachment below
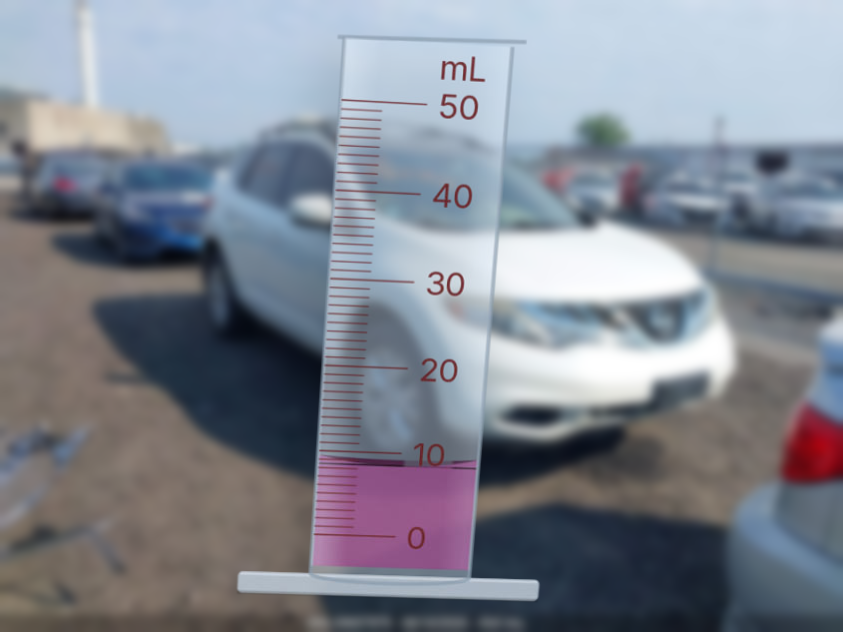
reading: 8.5
